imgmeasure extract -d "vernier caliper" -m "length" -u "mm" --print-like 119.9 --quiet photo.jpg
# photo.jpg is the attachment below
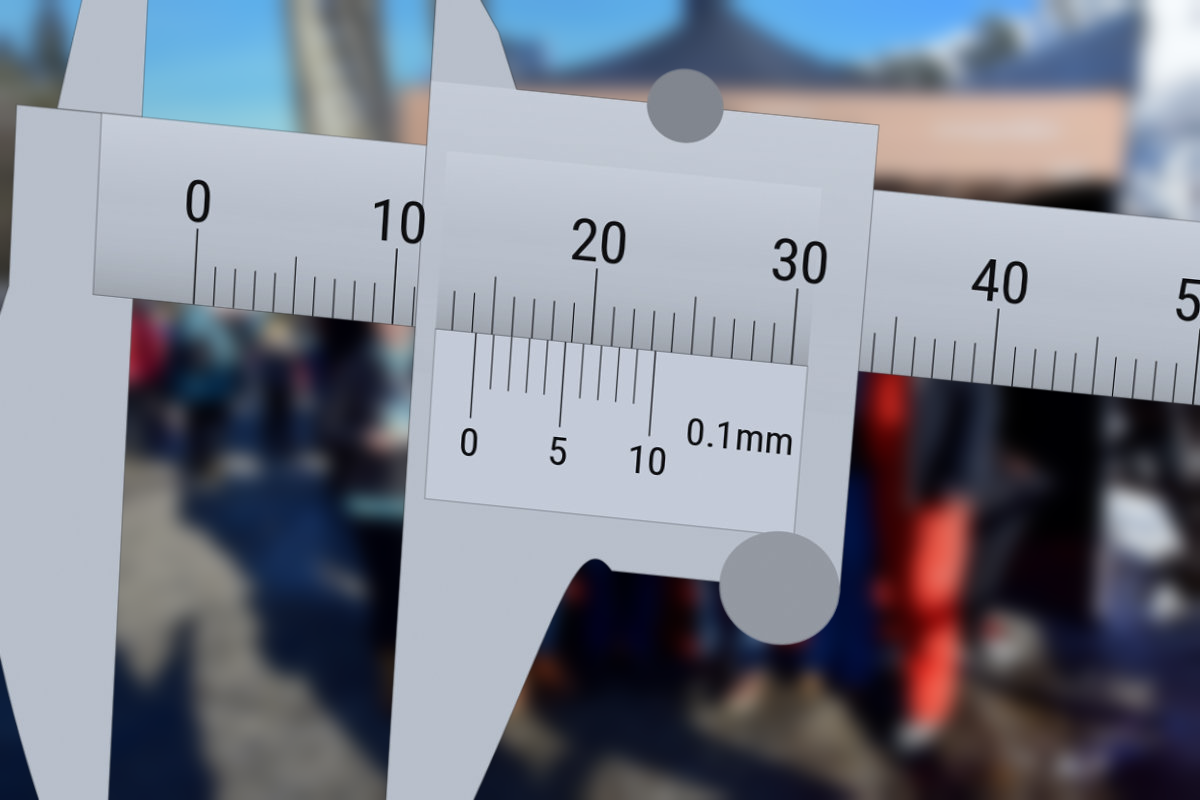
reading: 14.2
